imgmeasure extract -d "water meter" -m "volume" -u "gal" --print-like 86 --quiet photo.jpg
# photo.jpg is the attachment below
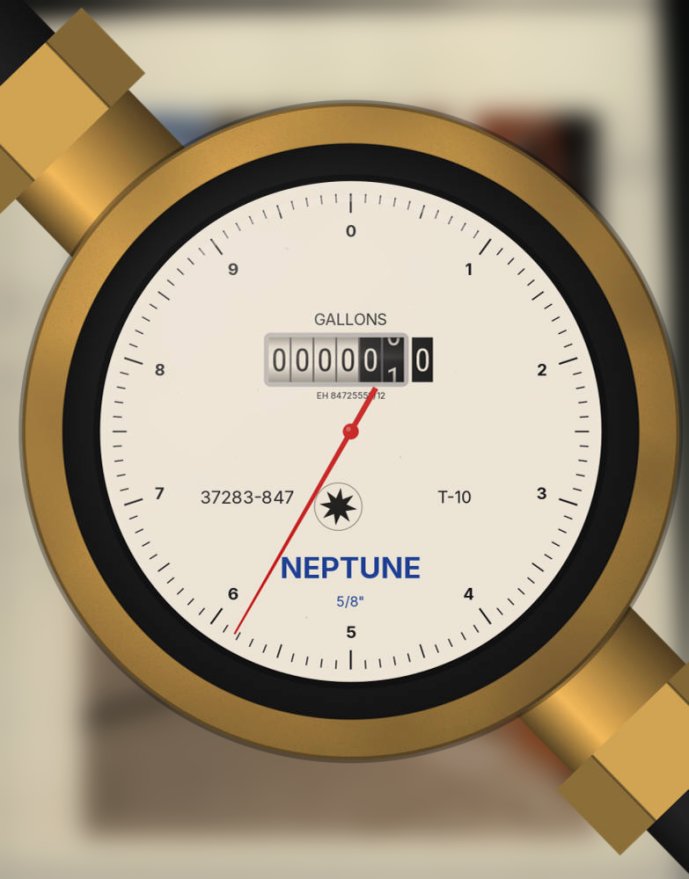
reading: 5.8
